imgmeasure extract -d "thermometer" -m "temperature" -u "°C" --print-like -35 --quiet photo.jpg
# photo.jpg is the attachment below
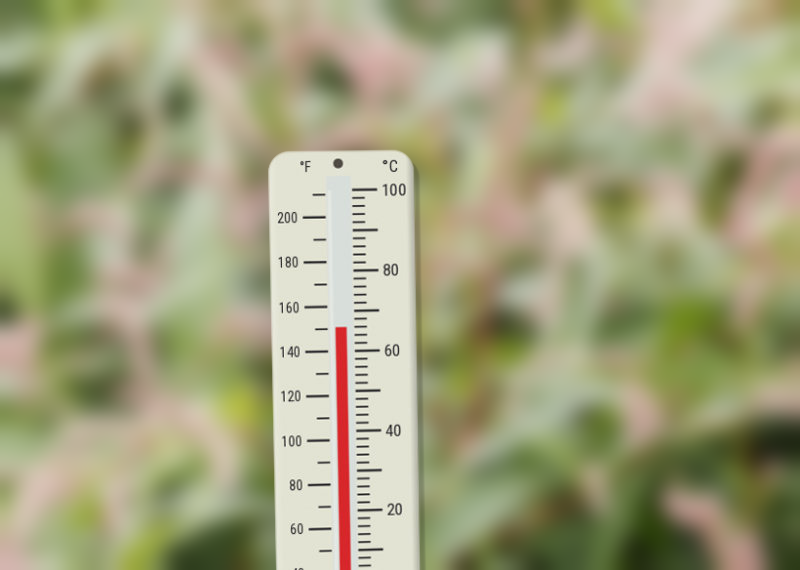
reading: 66
